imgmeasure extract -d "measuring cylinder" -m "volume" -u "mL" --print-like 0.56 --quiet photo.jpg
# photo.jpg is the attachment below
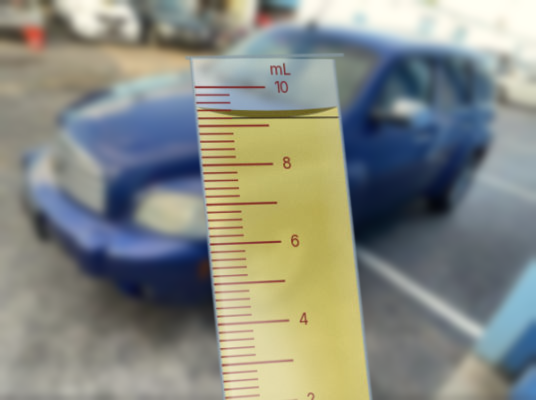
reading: 9.2
